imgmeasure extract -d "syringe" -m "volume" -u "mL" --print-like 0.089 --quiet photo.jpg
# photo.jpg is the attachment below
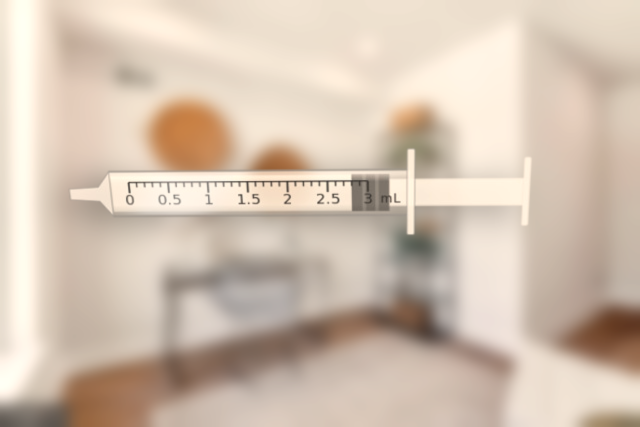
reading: 2.8
